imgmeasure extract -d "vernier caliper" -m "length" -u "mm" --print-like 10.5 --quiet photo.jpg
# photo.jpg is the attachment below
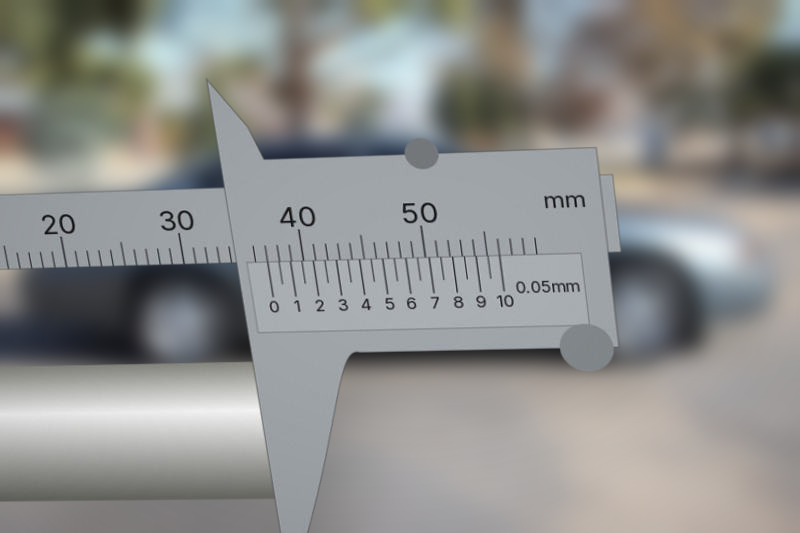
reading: 37.0
